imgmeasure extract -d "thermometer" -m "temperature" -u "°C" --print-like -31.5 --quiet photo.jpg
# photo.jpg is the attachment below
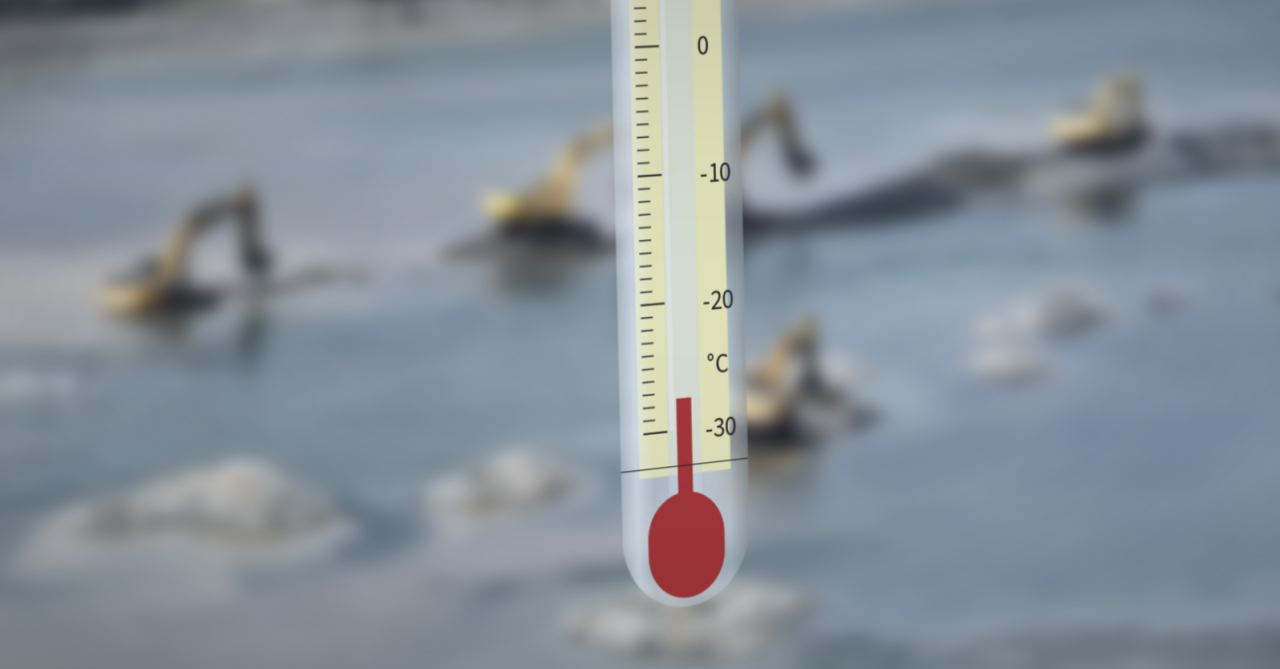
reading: -27.5
